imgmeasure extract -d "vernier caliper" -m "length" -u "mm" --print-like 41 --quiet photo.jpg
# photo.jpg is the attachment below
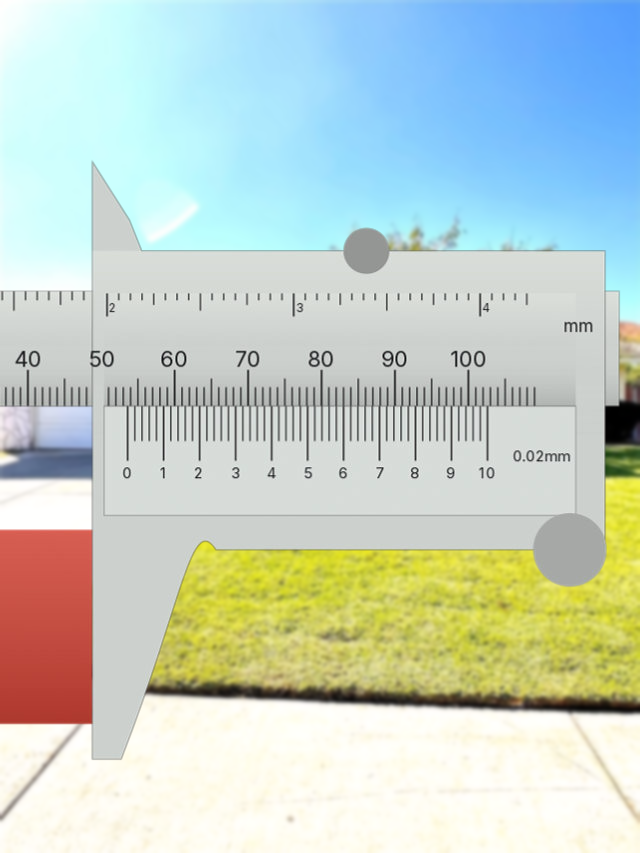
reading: 53.6
